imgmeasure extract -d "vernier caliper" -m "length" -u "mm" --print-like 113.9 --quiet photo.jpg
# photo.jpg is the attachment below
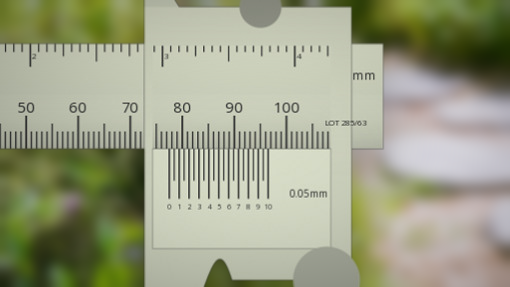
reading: 77.5
